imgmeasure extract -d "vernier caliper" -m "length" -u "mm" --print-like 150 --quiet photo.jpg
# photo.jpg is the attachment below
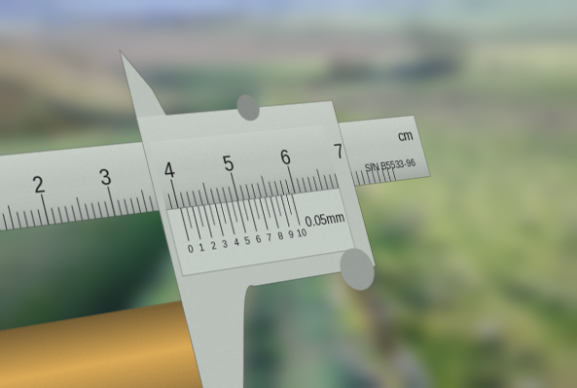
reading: 40.4
